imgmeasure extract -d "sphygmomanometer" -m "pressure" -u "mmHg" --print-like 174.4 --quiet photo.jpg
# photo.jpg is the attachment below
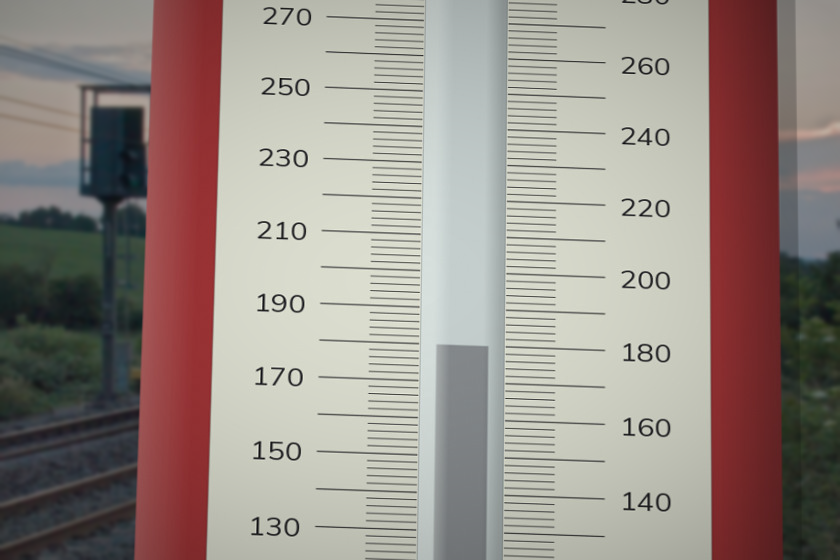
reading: 180
